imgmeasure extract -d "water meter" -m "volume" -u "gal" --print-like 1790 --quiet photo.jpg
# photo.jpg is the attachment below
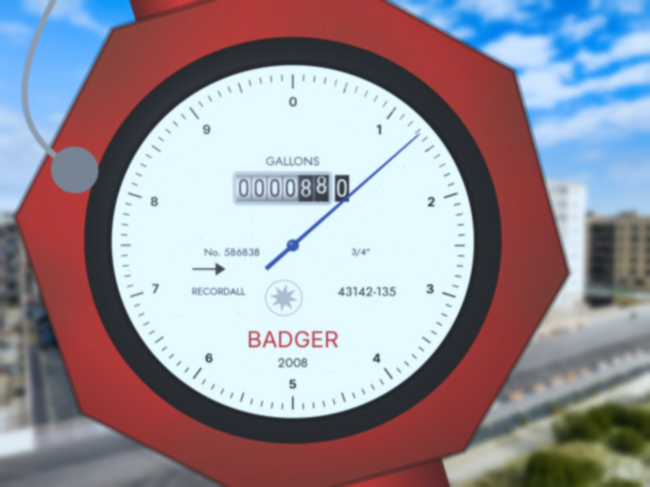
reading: 881.3
